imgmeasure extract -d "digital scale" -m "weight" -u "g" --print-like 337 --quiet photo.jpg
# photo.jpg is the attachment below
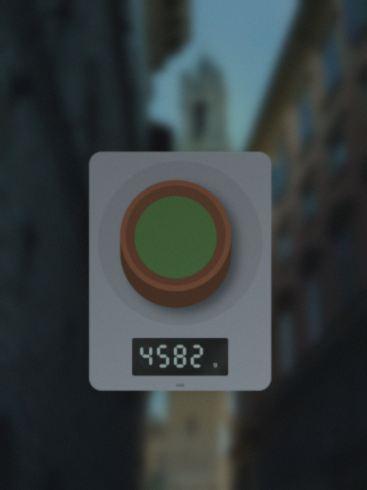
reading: 4582
